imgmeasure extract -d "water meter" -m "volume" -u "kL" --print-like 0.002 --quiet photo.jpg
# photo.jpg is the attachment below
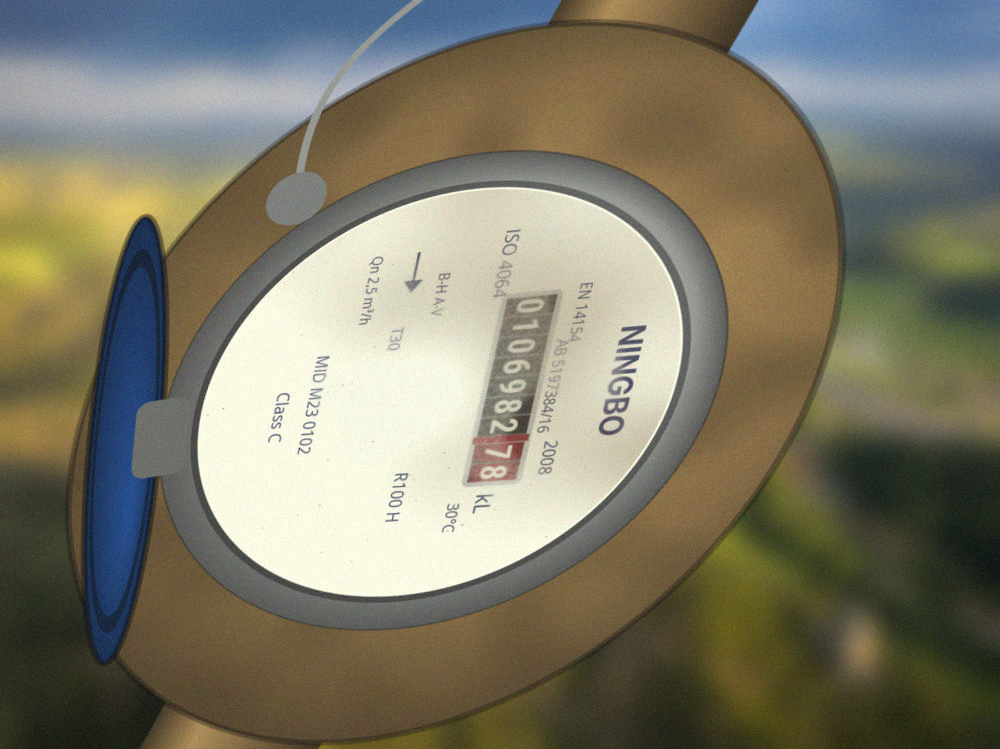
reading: 106982.78
